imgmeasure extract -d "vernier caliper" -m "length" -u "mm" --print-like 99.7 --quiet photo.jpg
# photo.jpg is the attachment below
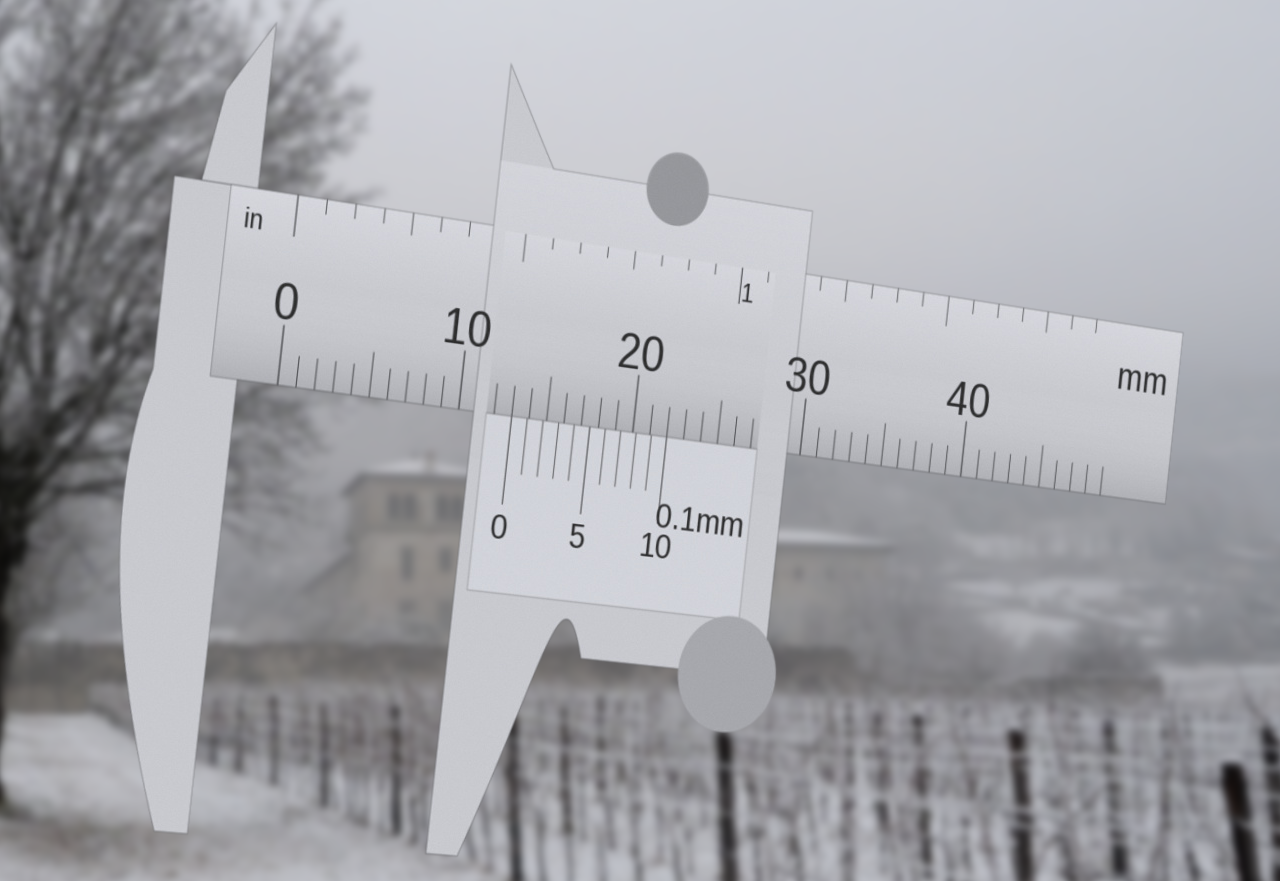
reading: 13.0
